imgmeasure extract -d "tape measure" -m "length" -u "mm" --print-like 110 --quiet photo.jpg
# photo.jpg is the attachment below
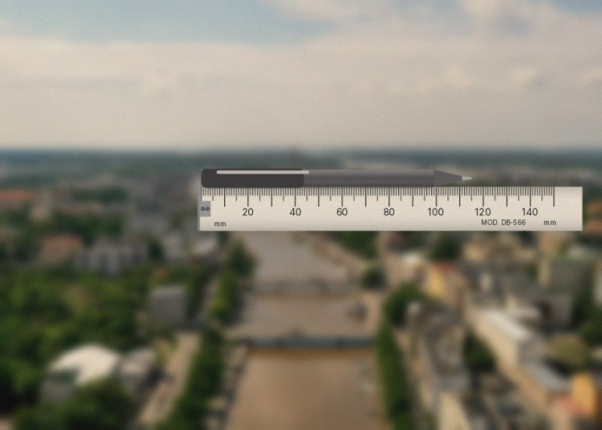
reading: 115
